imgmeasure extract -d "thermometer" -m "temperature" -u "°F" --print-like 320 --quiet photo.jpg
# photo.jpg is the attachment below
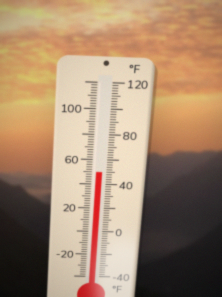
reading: 50
